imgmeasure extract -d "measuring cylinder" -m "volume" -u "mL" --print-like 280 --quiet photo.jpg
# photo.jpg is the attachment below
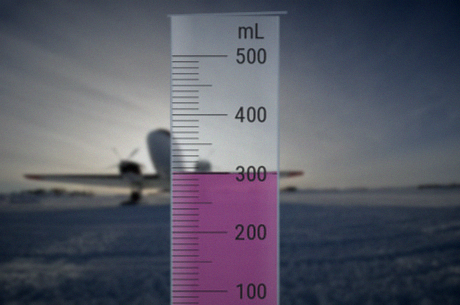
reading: 300
